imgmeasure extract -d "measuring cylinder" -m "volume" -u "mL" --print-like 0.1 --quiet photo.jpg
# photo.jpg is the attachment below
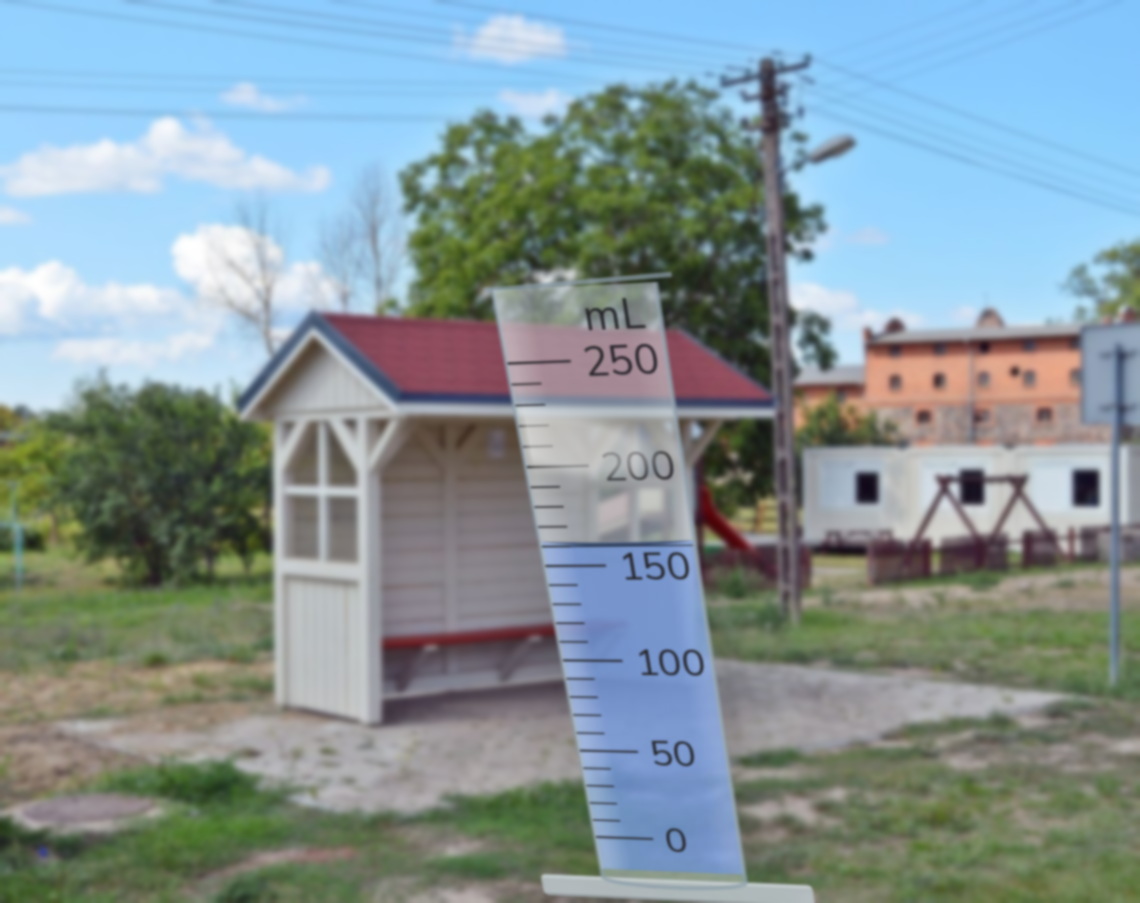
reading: 160
